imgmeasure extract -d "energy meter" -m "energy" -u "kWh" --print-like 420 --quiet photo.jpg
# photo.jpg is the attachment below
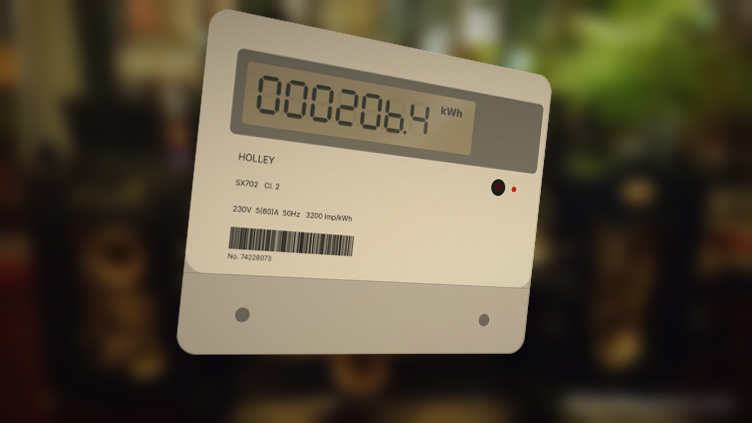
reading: 206.4
